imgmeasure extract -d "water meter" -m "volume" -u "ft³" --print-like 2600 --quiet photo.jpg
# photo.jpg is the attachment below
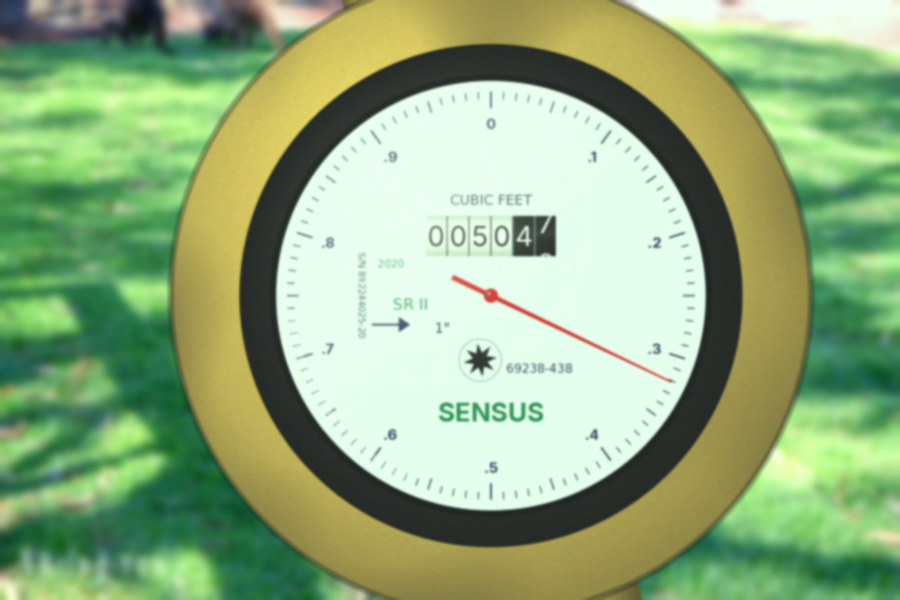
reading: 5047.32
